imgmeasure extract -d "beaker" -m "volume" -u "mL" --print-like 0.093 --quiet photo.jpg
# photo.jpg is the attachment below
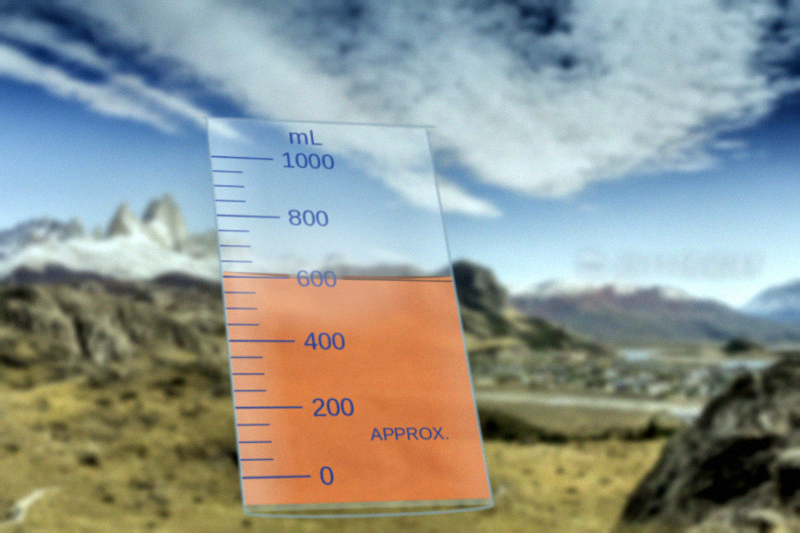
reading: 600
